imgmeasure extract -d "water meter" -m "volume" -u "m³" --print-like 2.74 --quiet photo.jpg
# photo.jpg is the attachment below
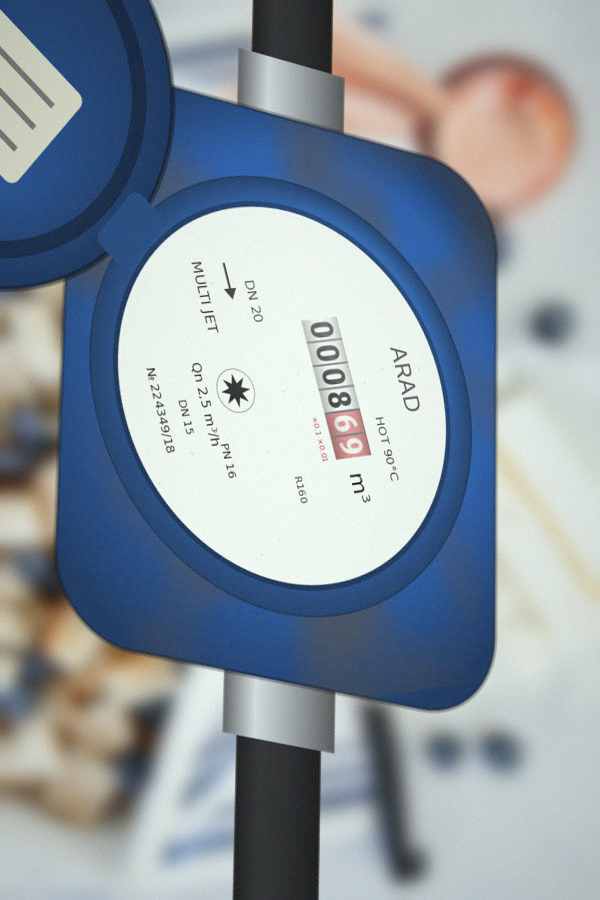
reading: 8.69
